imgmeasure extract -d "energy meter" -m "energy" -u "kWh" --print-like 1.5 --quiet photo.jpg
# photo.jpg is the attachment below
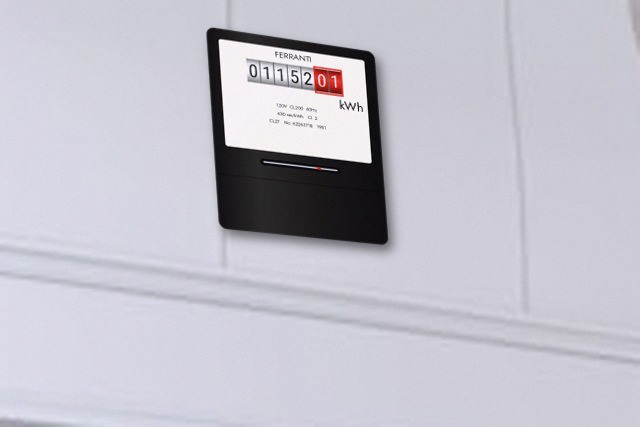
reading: 1152.01
